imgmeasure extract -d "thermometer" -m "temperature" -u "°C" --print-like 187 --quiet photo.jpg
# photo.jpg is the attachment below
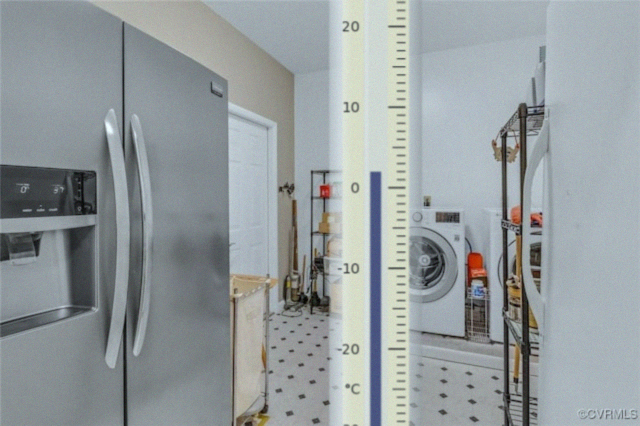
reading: 2
